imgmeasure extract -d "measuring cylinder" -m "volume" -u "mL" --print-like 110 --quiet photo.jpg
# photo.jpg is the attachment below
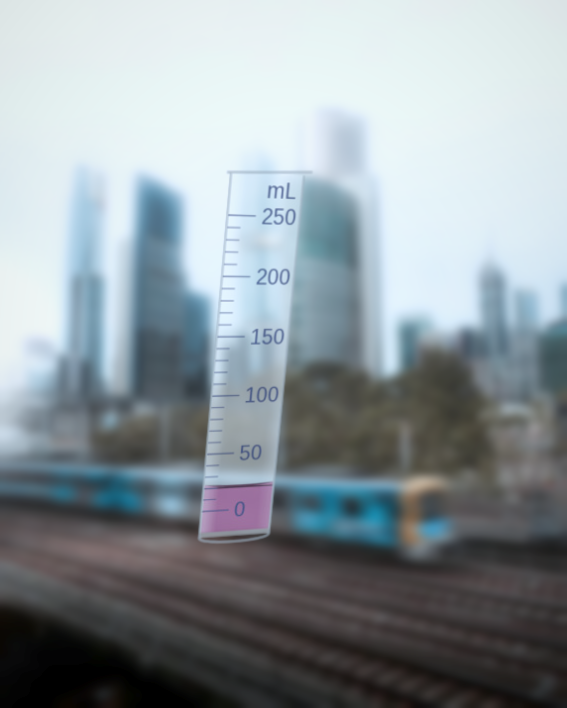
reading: 20
